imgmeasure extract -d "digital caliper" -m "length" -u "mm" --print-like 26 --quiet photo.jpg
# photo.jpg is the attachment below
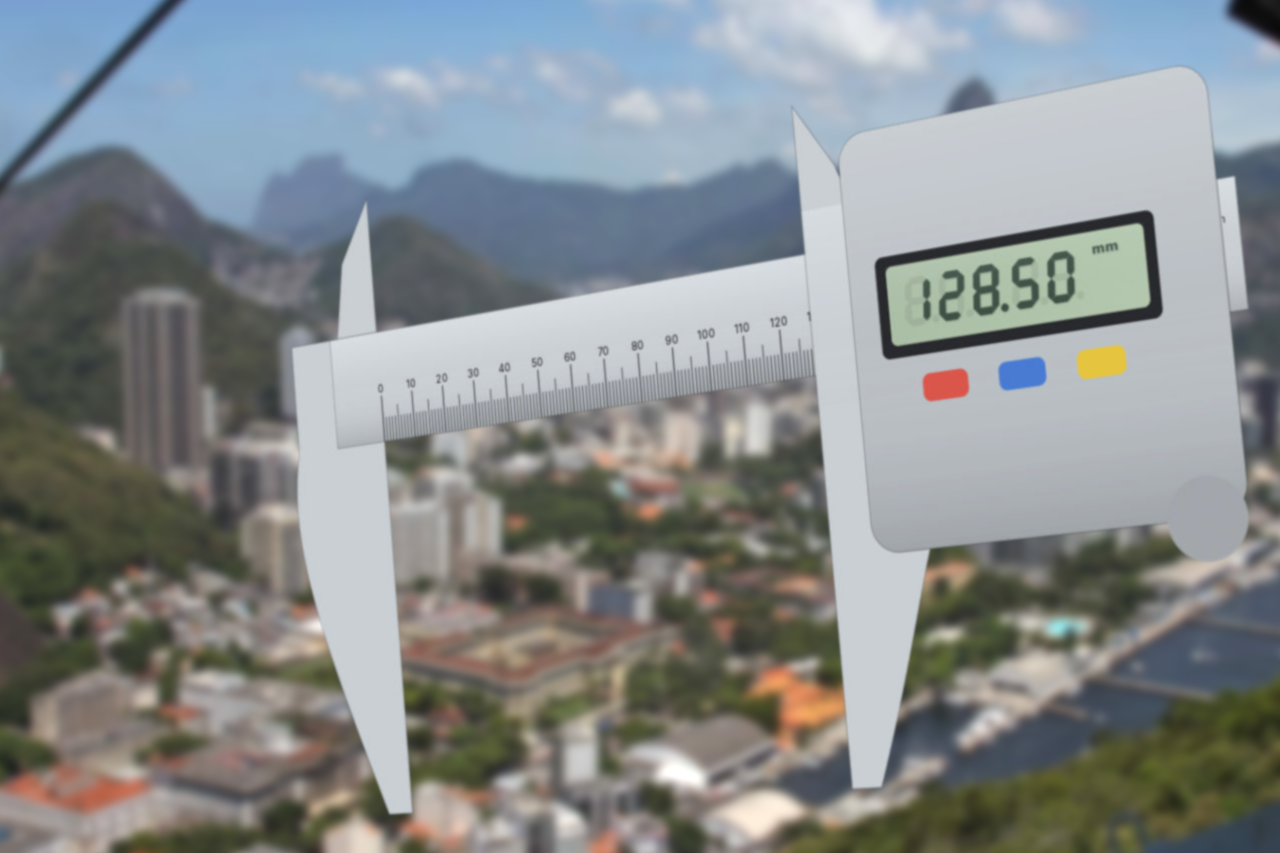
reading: 128.50
